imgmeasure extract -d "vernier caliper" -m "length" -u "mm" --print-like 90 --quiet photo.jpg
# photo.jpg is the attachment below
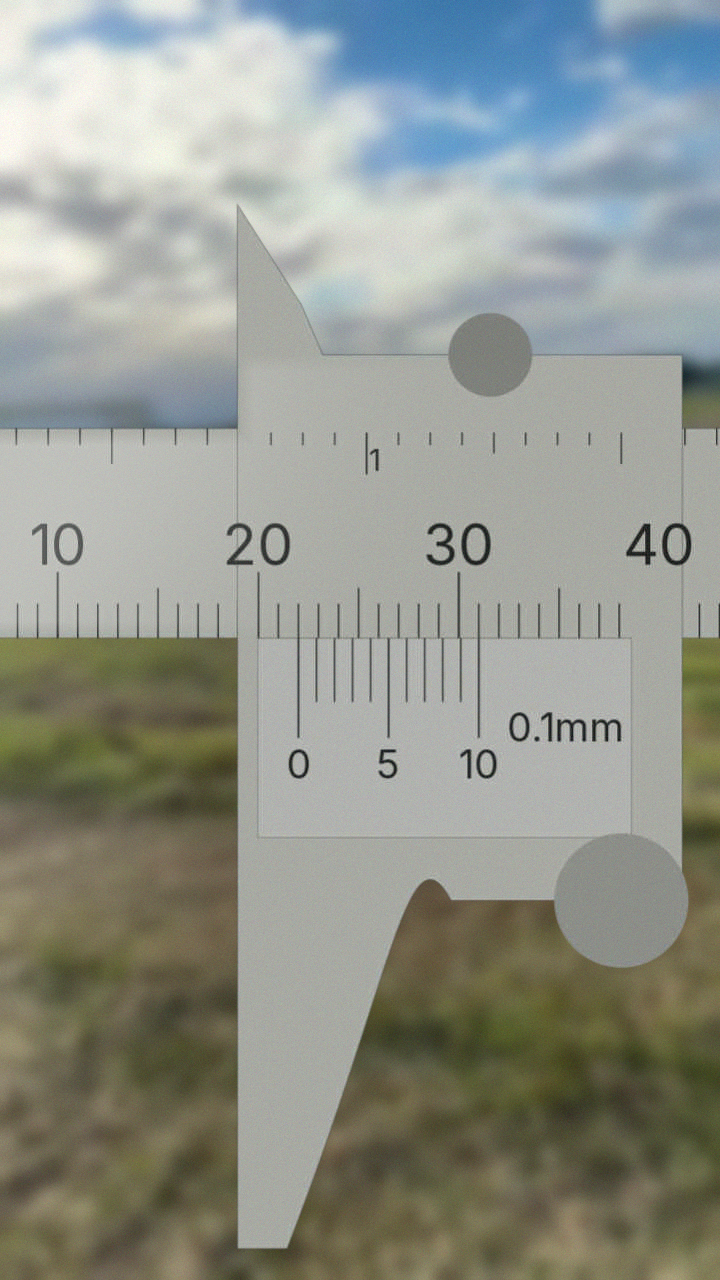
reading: 22.0
